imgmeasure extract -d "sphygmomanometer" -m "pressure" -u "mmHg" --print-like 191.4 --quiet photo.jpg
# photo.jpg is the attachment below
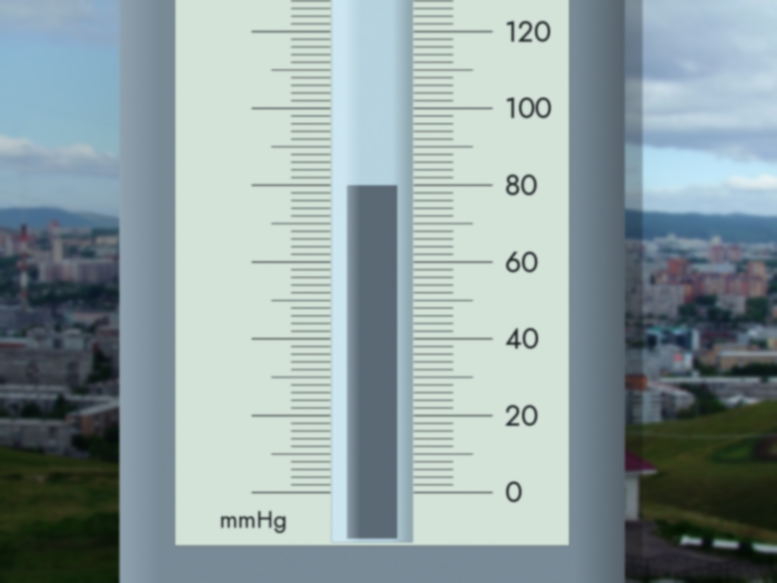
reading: 80
